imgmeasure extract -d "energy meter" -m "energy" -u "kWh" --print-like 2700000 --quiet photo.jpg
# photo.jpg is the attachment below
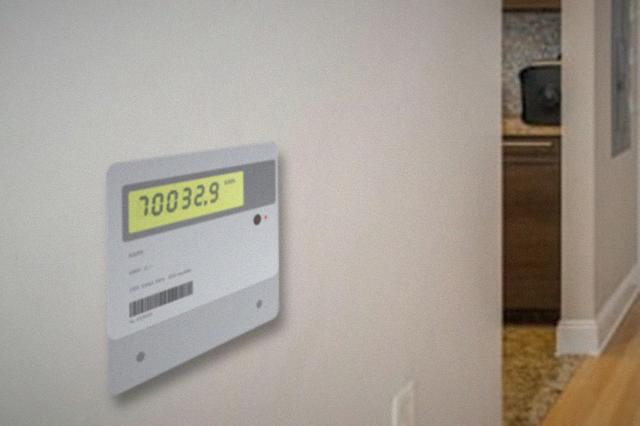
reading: 70032.9
